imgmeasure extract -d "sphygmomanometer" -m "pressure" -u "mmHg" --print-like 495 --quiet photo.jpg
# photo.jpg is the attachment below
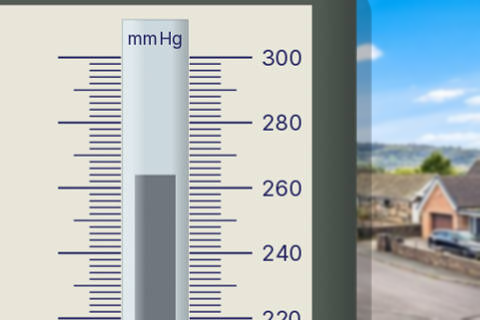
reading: 264
